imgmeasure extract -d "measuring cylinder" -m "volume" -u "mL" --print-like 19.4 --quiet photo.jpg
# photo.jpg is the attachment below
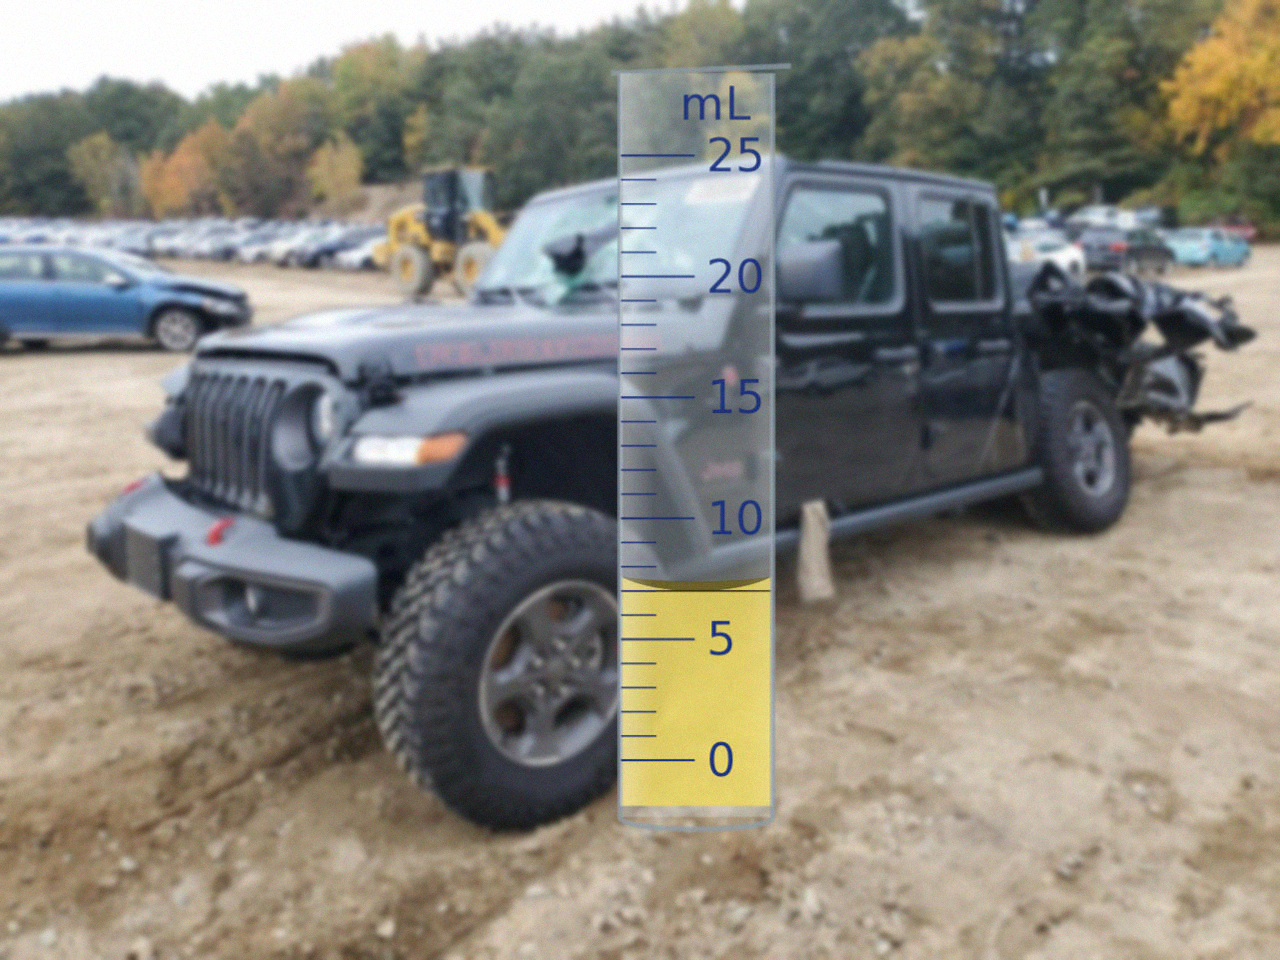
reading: 7
